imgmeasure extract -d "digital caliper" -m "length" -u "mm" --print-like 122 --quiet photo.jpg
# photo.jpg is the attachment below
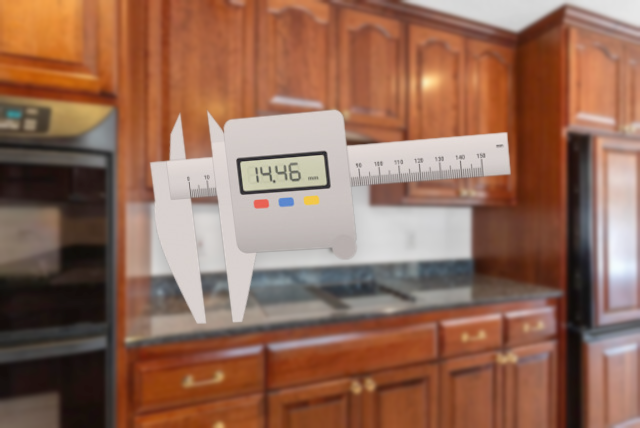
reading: 14.46
